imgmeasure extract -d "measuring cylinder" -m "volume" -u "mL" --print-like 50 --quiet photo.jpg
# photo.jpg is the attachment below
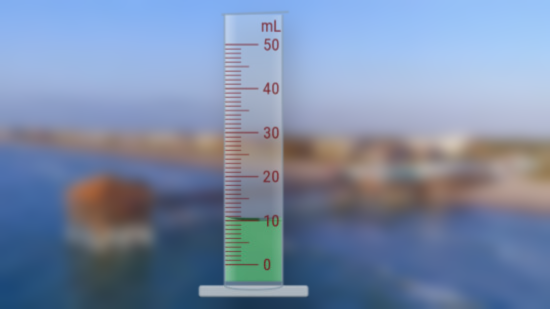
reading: 10
